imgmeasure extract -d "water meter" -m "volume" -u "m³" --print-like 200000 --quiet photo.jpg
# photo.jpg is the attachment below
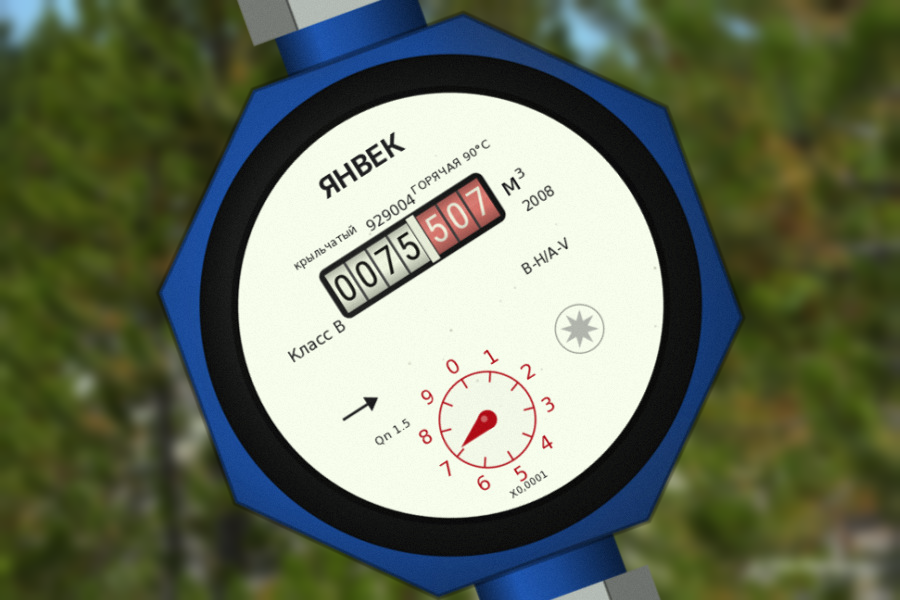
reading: 75.5077
